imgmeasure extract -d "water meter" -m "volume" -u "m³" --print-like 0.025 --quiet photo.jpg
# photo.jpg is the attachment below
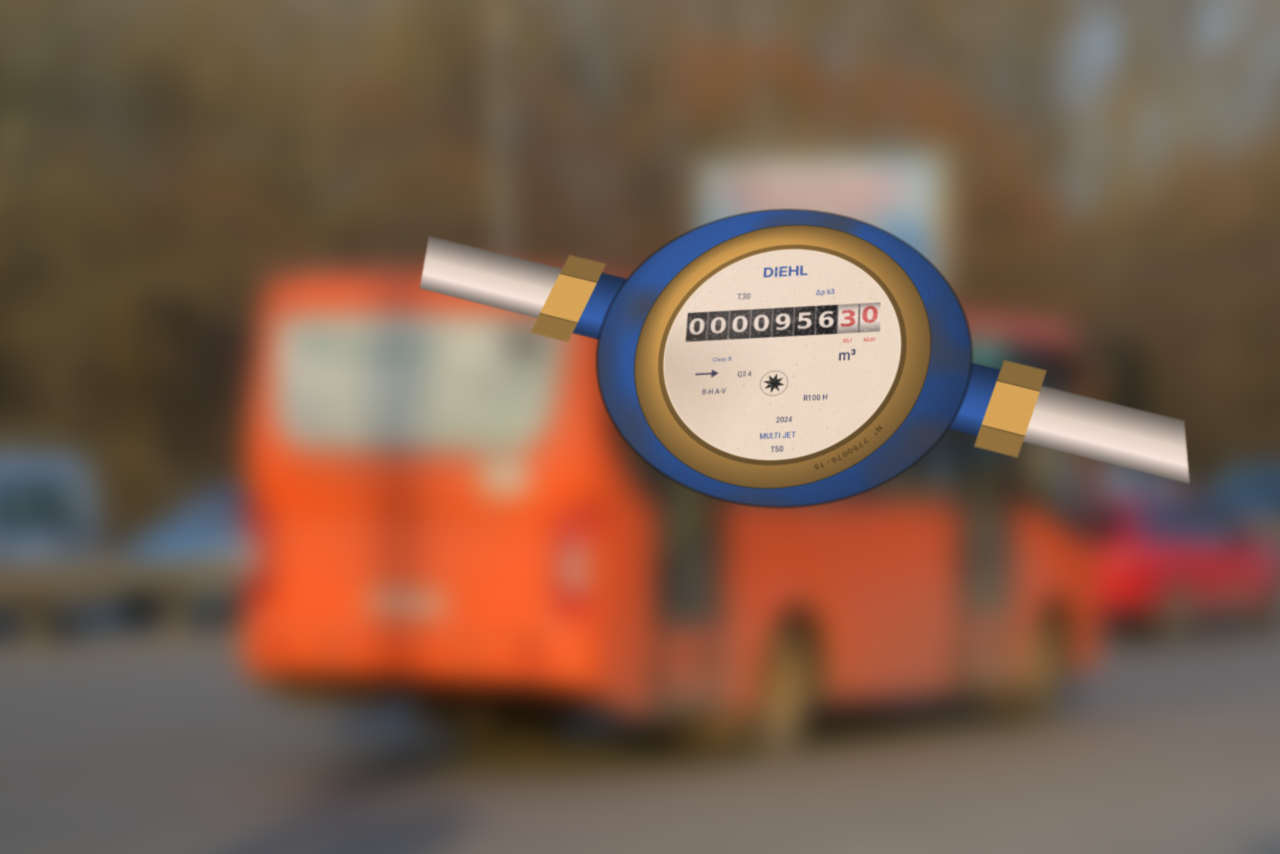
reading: 956.30
